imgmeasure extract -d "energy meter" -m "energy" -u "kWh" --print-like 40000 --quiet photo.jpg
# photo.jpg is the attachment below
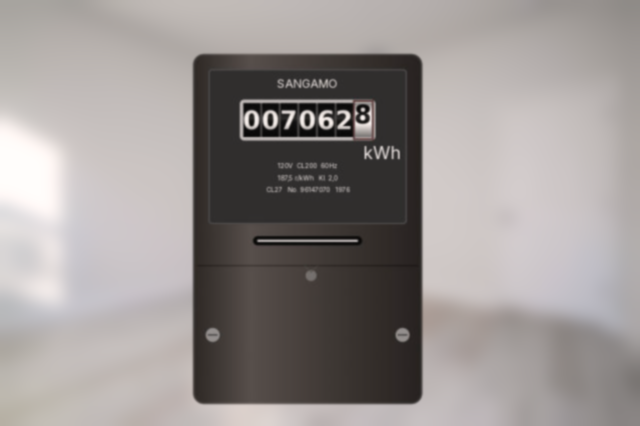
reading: 7062.8
